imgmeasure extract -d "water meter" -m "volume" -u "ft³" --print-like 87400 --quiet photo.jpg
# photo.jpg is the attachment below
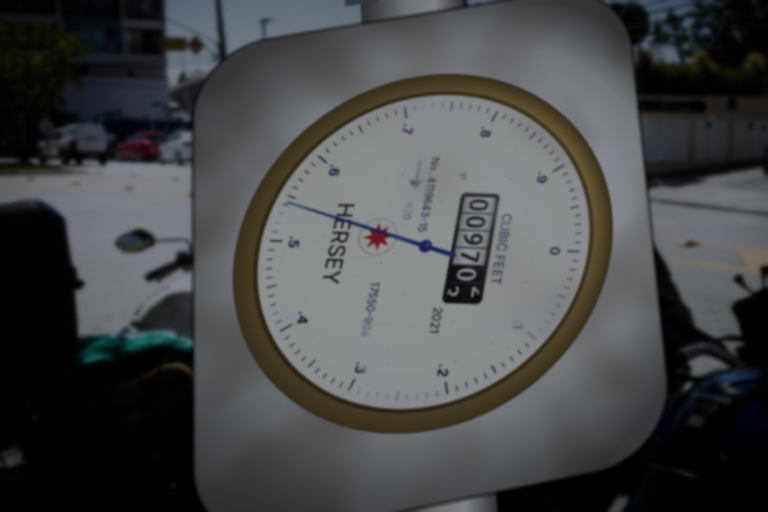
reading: 9702.54
